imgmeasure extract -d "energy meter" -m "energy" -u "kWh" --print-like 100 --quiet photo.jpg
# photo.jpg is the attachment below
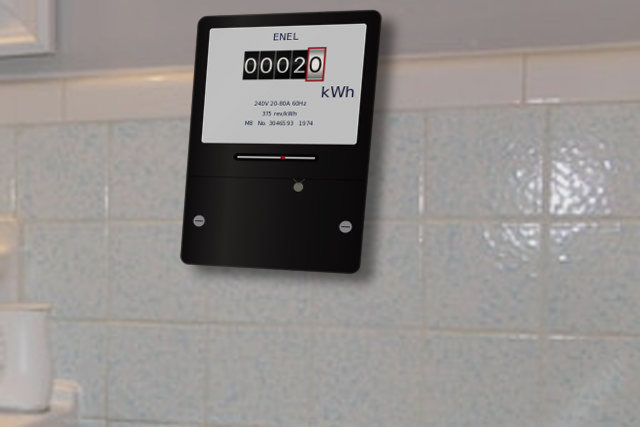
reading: 2.0
